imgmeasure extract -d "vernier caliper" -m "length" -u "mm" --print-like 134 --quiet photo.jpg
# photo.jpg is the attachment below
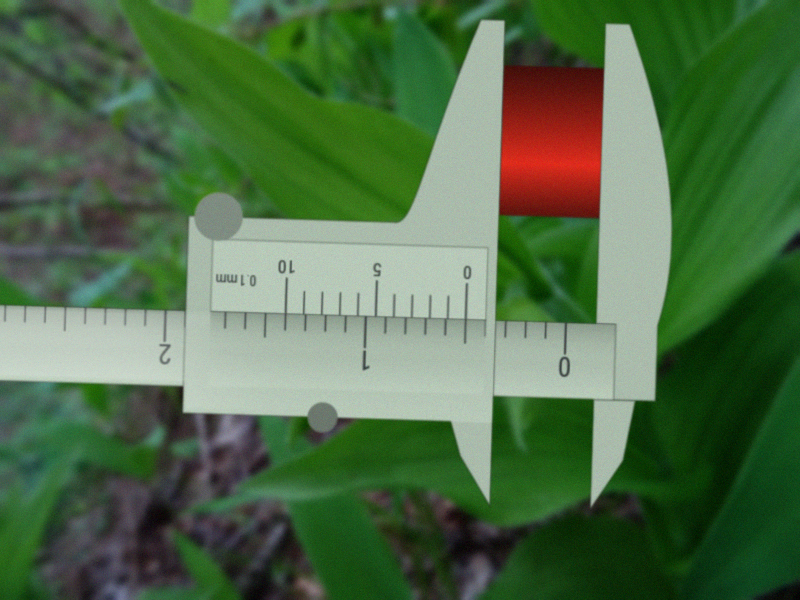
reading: 5.0
